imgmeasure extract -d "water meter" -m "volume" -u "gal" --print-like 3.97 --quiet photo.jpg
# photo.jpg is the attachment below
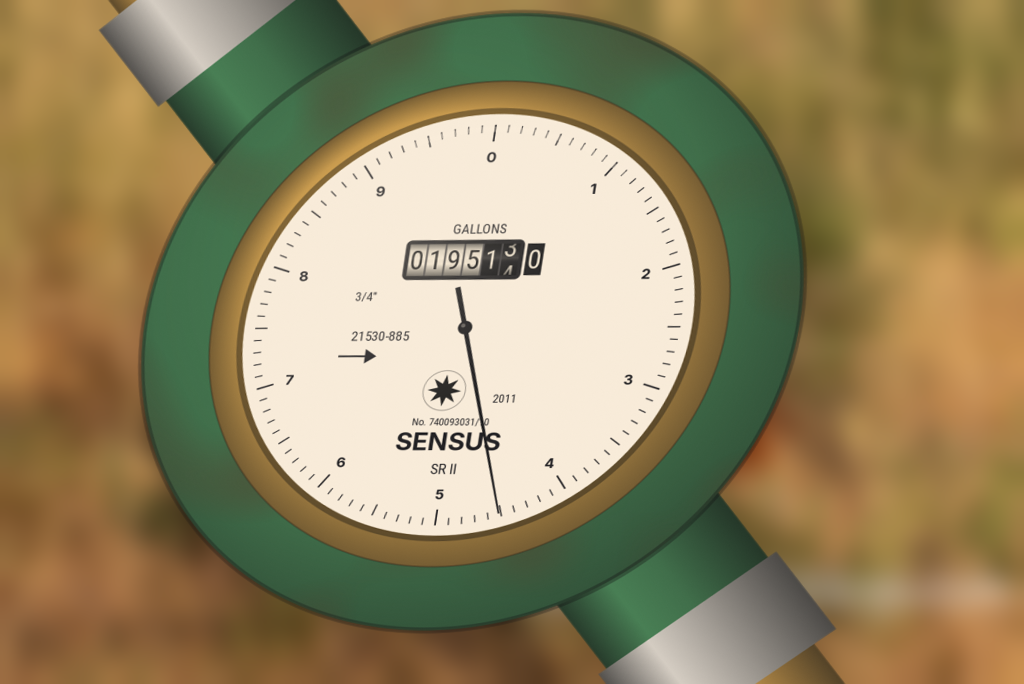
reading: 195134.5
